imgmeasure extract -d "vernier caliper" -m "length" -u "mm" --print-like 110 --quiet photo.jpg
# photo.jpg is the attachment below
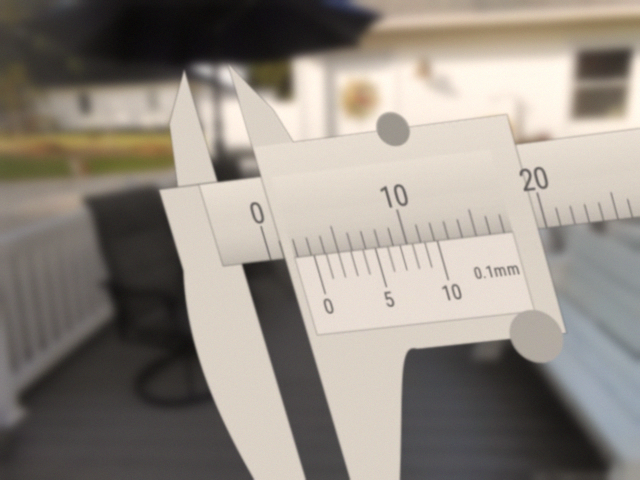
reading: 3.2
